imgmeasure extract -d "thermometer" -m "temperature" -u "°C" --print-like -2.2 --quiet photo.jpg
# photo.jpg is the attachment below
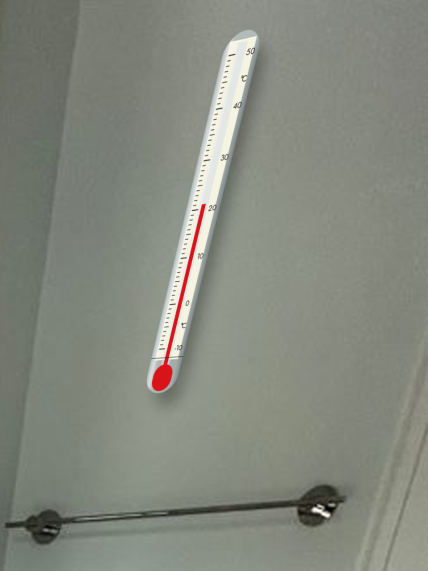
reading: 21
